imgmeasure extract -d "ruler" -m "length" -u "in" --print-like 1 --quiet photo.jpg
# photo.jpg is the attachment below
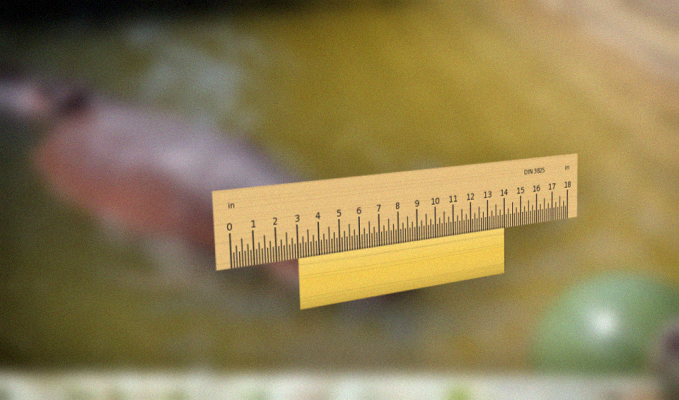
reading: 11
